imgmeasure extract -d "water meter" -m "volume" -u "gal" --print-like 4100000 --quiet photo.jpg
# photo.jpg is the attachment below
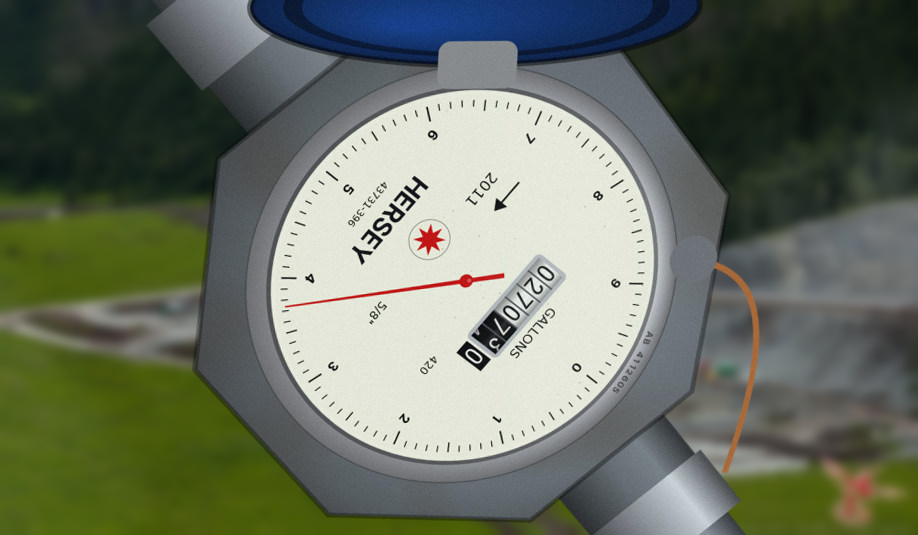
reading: 270733.7
